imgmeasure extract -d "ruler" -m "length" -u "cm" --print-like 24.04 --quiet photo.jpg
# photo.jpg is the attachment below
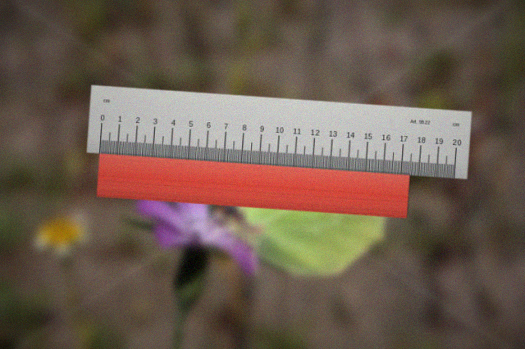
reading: 17.5
